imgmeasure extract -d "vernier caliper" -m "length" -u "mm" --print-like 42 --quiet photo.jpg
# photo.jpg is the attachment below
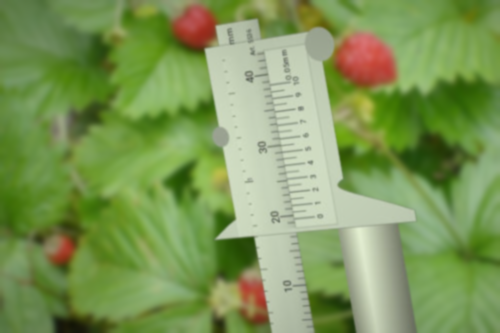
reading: 19.5
